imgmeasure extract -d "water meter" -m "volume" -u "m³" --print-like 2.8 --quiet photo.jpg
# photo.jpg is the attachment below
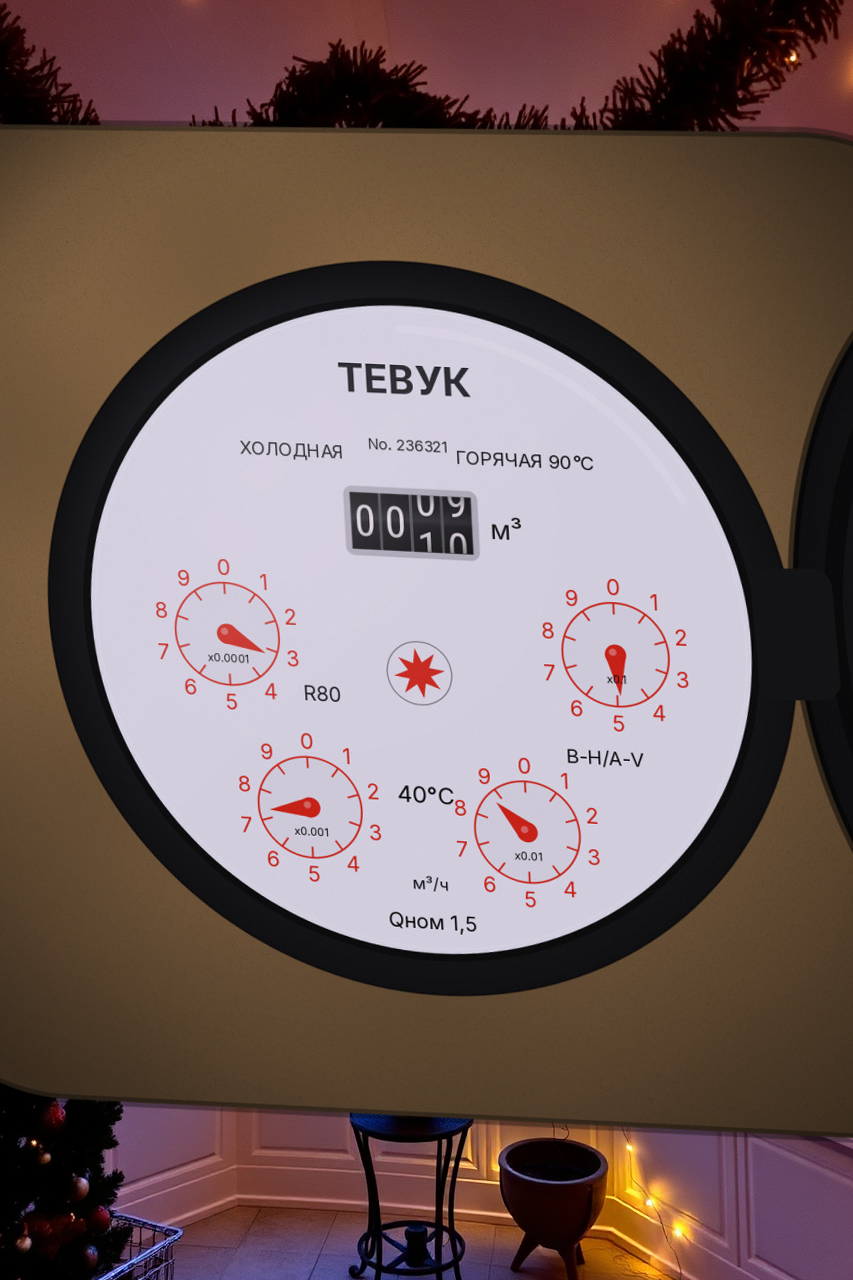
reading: 9.4873
